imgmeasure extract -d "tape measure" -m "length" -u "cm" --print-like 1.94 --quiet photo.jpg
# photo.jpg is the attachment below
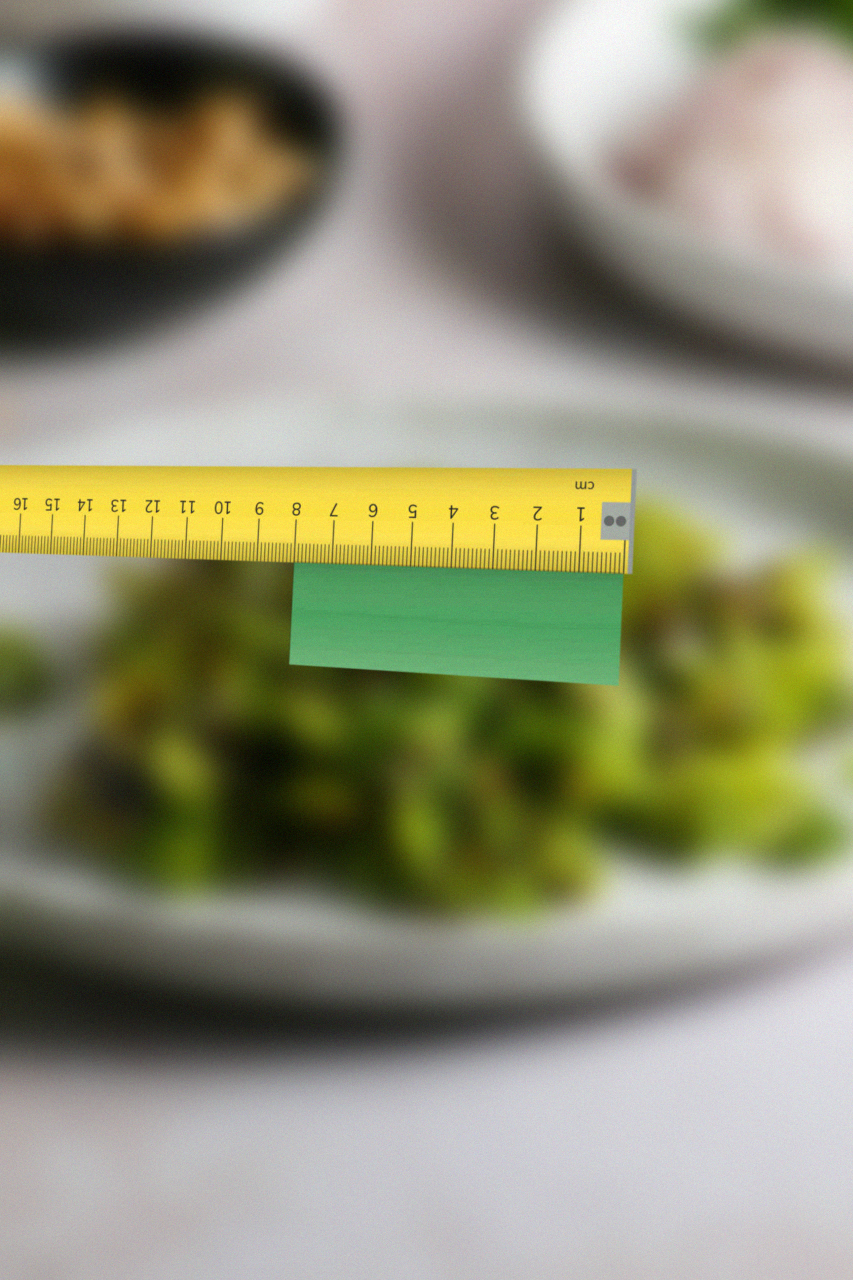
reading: 8
